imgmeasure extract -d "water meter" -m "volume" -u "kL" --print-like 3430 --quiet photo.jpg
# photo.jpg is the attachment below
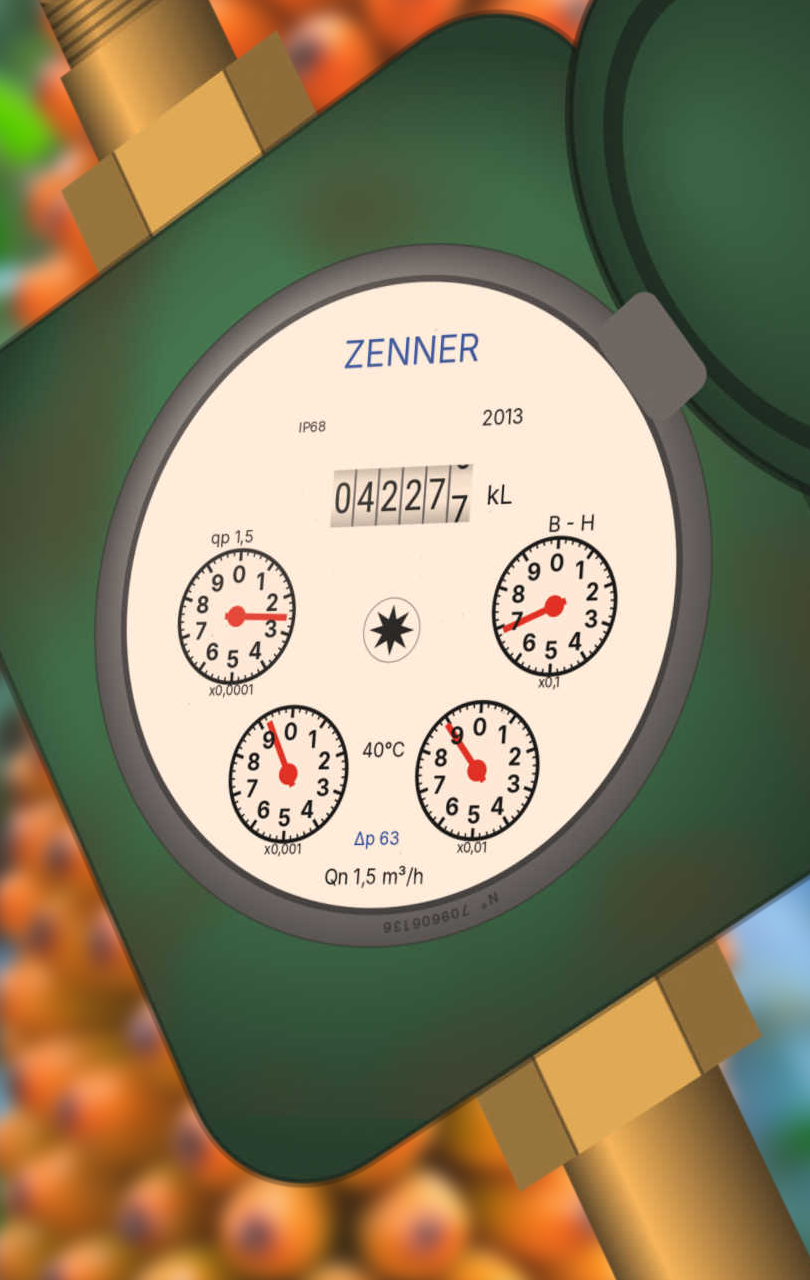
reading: 42276.6892
